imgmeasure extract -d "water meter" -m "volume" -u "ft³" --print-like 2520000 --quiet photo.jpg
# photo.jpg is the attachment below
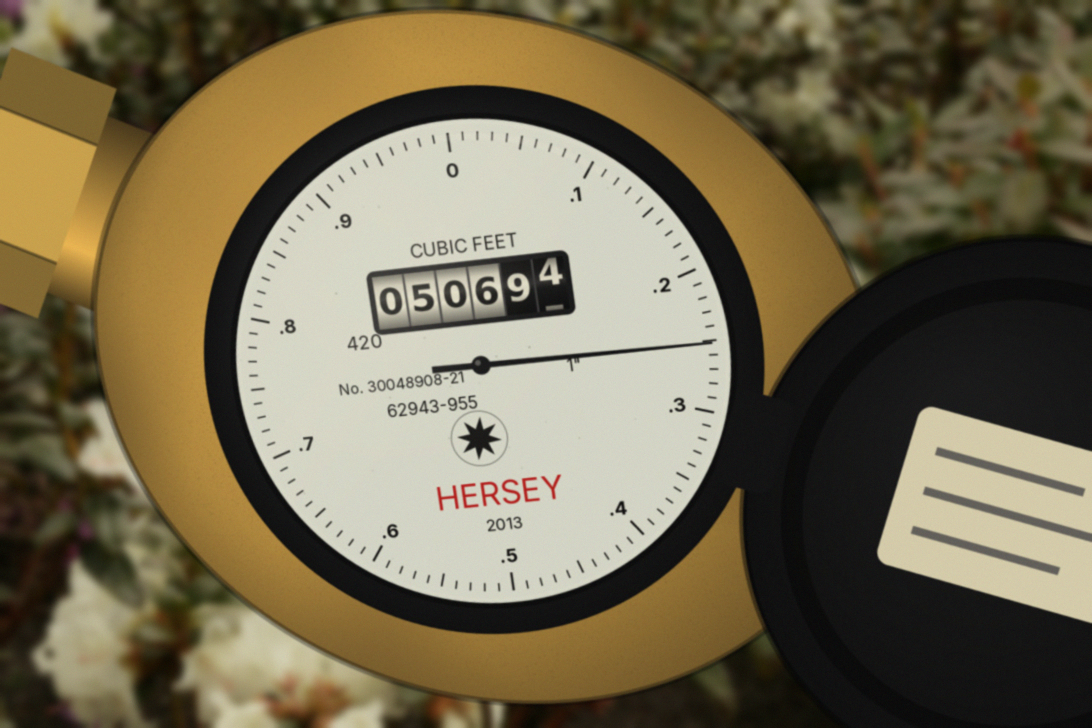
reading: 50694.25
